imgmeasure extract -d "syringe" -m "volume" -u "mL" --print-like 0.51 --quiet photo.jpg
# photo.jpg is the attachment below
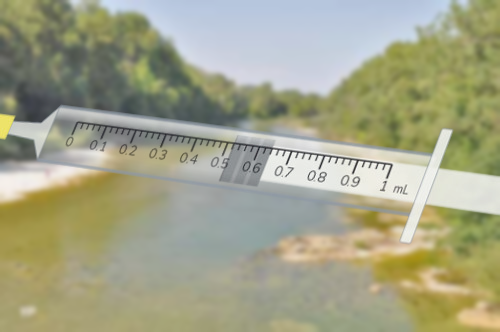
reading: 0.52
